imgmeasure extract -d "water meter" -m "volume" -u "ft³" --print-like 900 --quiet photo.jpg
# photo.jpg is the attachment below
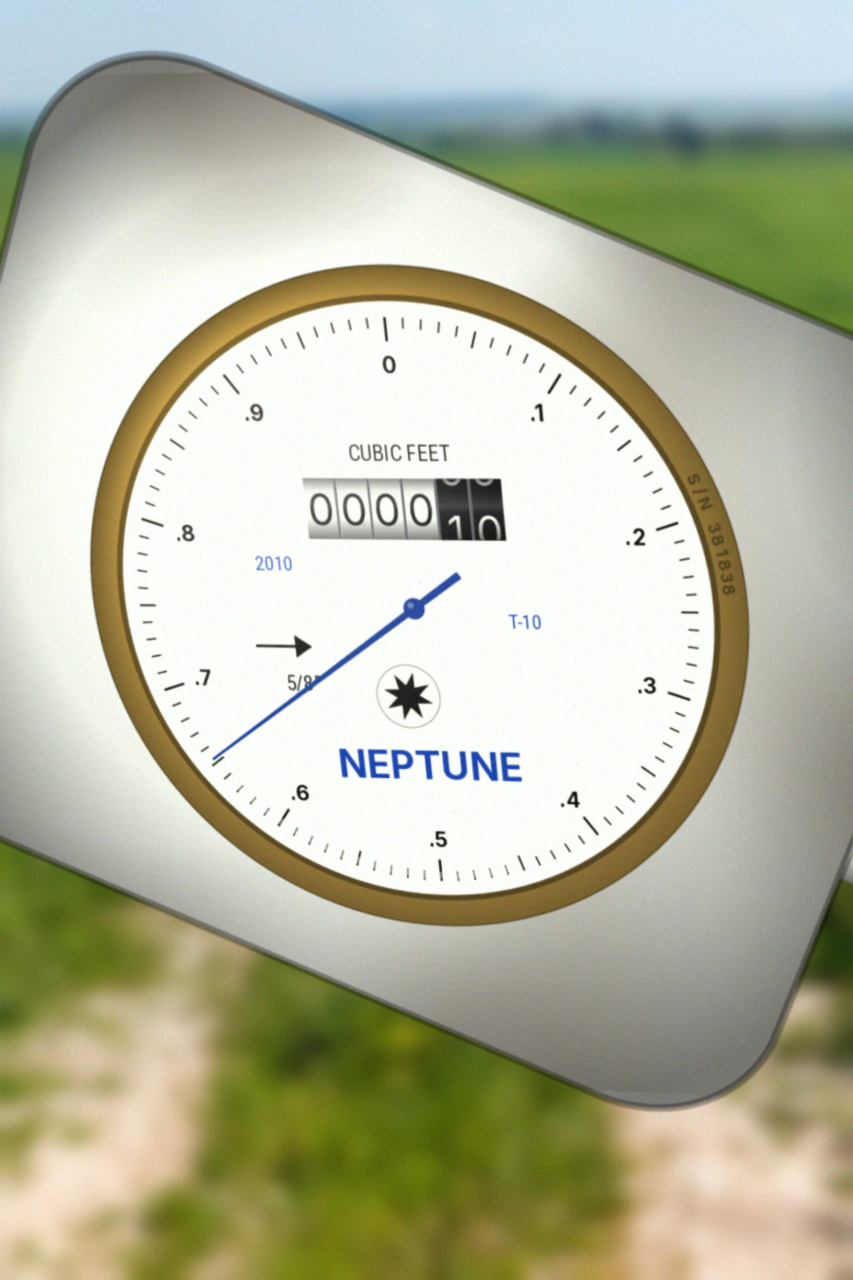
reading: 9.65
